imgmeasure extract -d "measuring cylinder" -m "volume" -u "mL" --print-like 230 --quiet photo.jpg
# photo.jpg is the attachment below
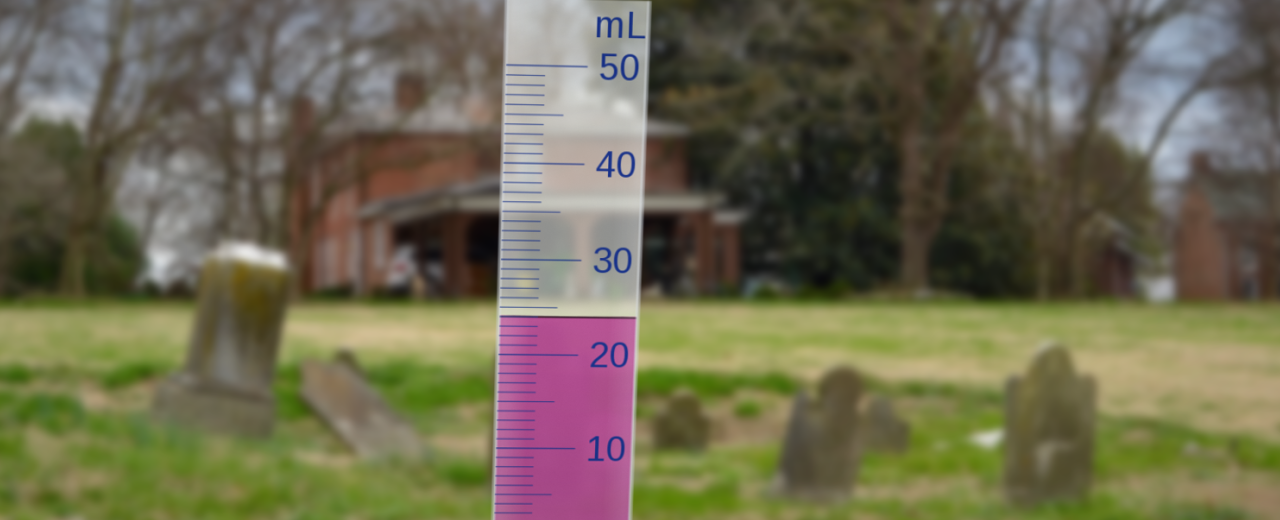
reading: 24
